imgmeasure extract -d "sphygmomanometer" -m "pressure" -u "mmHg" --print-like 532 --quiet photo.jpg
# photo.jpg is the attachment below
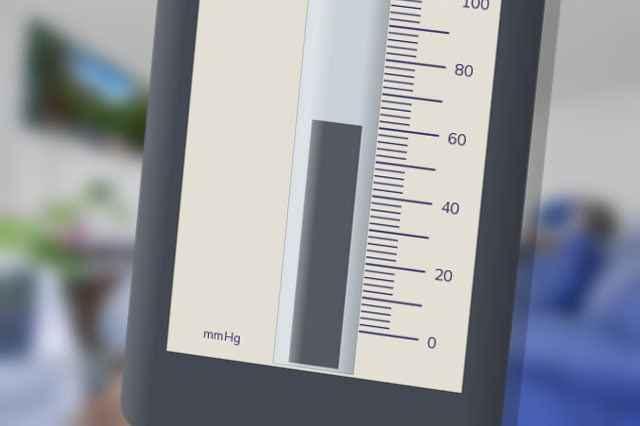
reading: 60
